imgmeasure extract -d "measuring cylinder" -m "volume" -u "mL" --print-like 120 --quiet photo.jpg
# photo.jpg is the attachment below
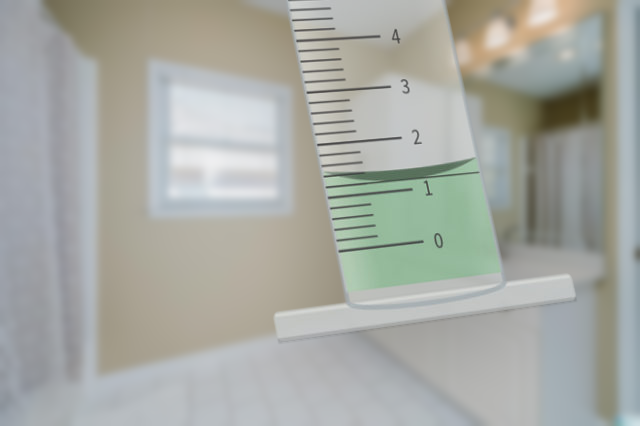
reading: 1.2
